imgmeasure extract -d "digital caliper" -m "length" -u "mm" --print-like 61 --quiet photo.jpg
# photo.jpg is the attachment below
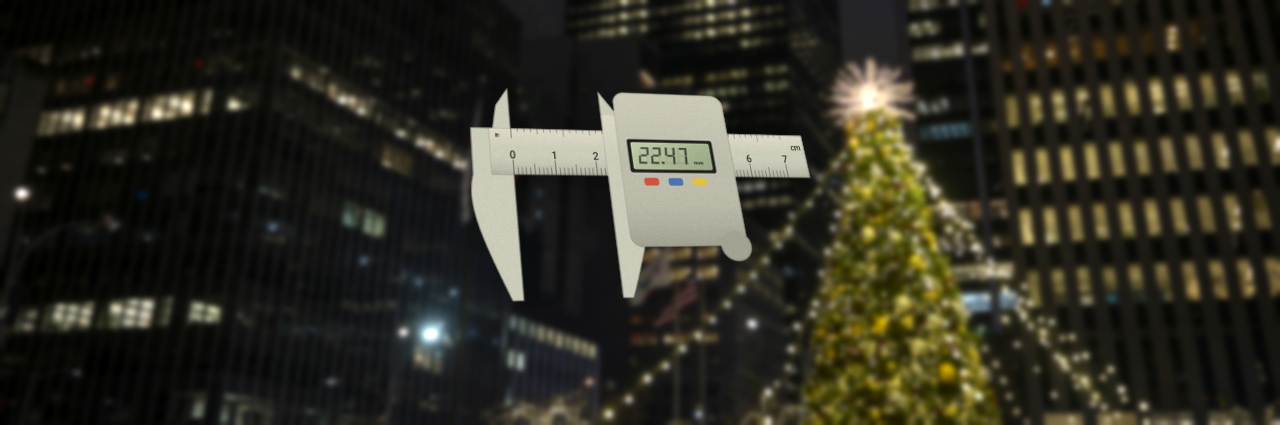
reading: 22.47
